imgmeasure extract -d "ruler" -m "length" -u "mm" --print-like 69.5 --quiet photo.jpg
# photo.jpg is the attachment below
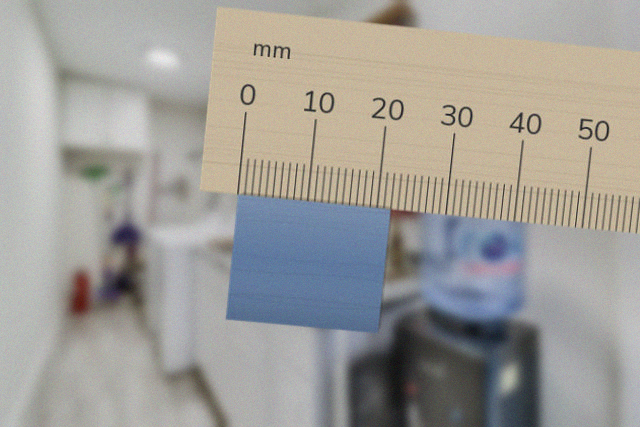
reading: 22
